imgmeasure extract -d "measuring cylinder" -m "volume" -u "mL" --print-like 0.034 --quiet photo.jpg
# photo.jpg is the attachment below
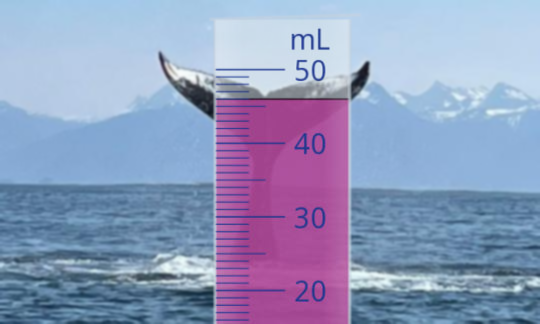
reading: 46
